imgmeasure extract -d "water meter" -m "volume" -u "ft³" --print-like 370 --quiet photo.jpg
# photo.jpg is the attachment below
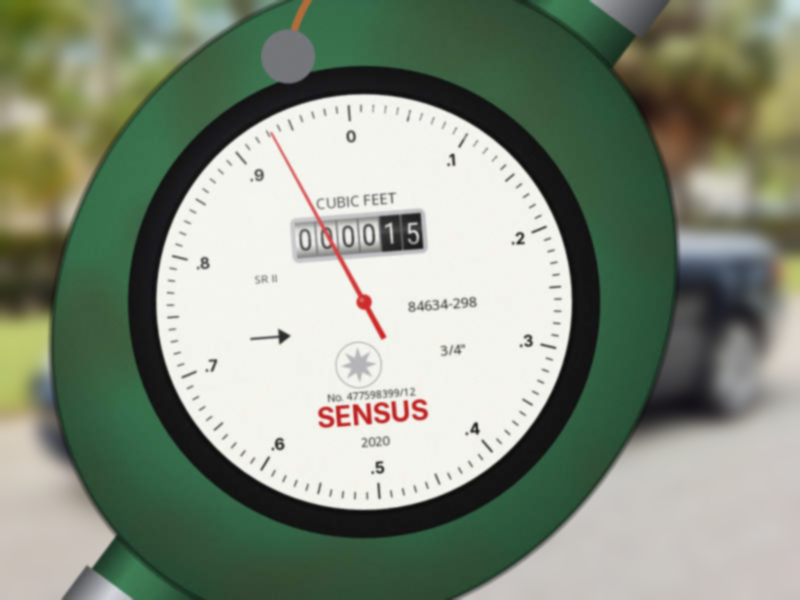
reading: 14.93
